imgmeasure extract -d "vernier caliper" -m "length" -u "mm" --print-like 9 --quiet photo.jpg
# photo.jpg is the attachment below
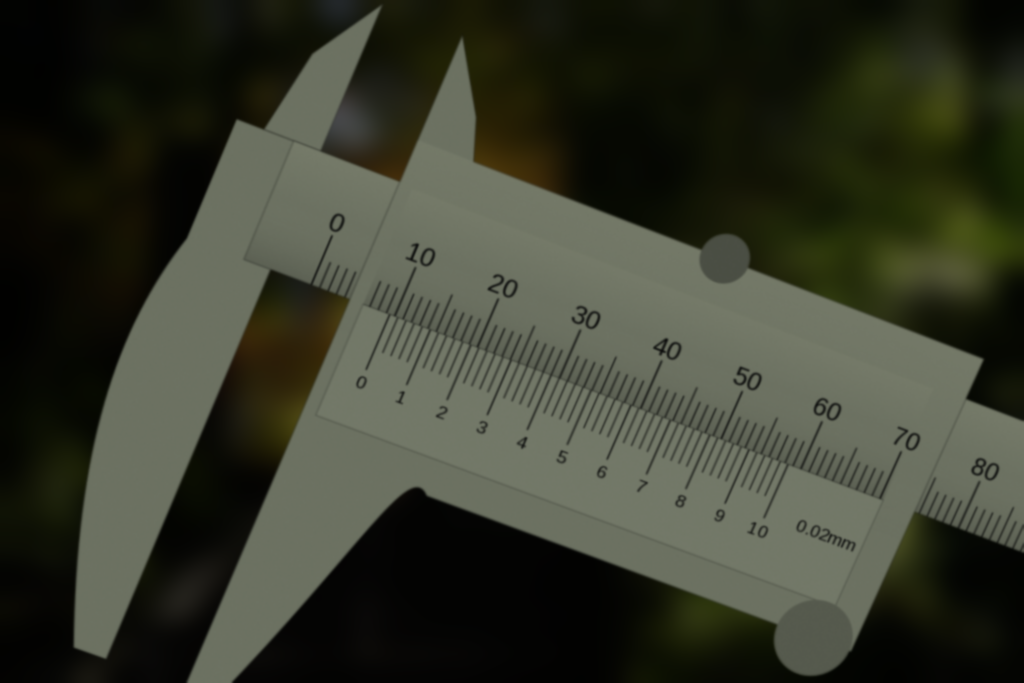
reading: 9.4
